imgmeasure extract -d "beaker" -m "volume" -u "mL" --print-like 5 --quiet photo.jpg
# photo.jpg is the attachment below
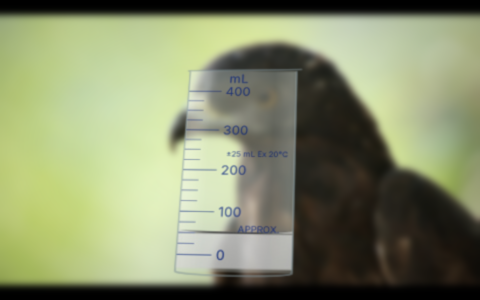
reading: 50
